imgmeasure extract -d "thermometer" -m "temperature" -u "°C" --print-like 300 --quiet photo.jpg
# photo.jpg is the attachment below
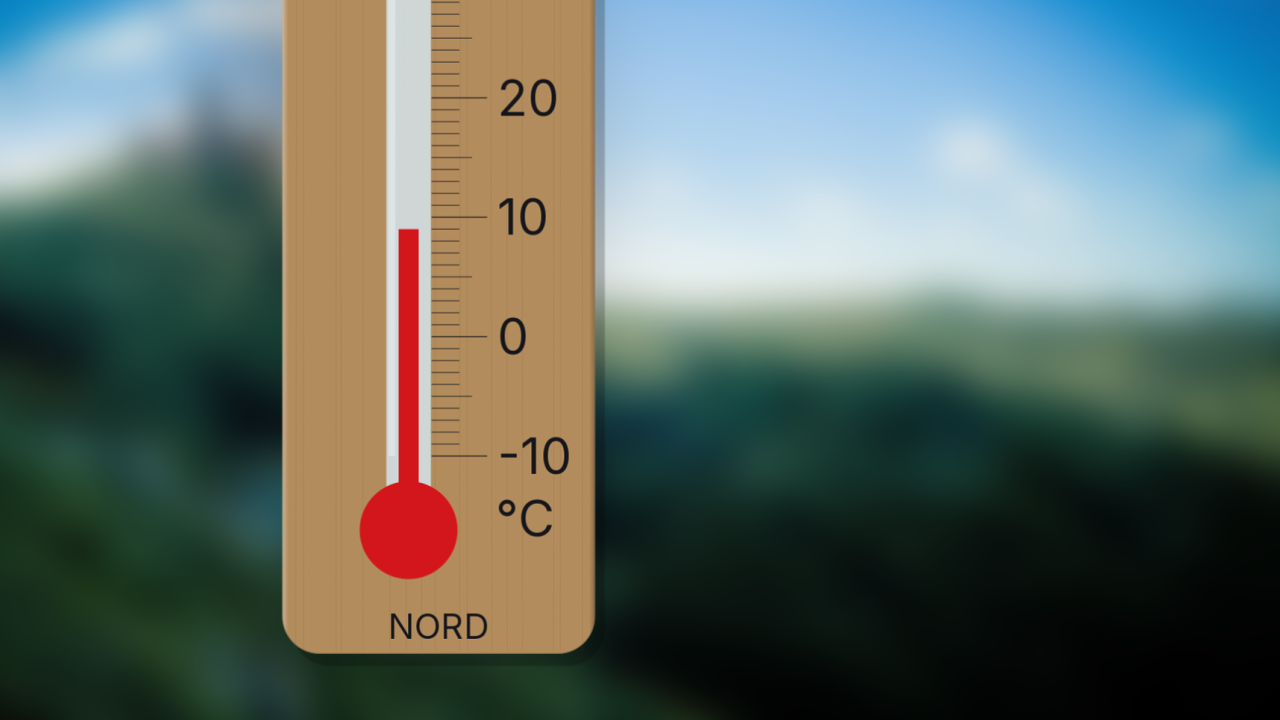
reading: 9
